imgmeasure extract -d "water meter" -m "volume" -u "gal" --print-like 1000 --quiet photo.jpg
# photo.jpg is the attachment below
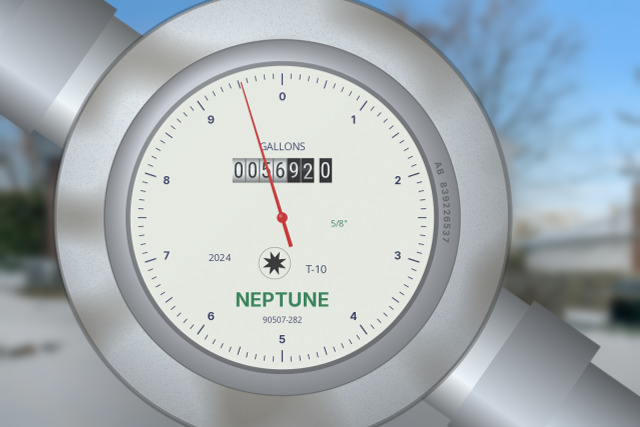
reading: 56919.5
